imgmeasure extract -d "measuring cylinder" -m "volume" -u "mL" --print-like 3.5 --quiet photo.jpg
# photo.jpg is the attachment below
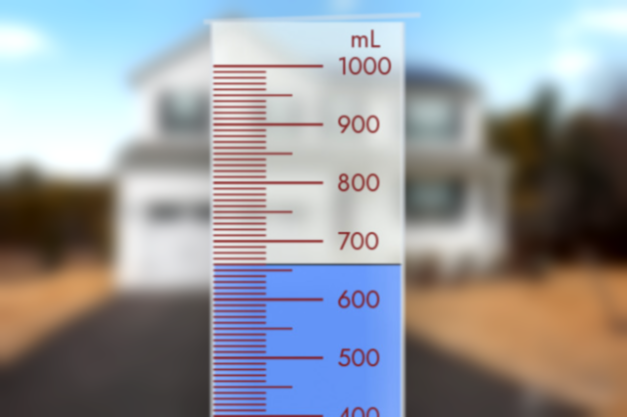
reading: 660
